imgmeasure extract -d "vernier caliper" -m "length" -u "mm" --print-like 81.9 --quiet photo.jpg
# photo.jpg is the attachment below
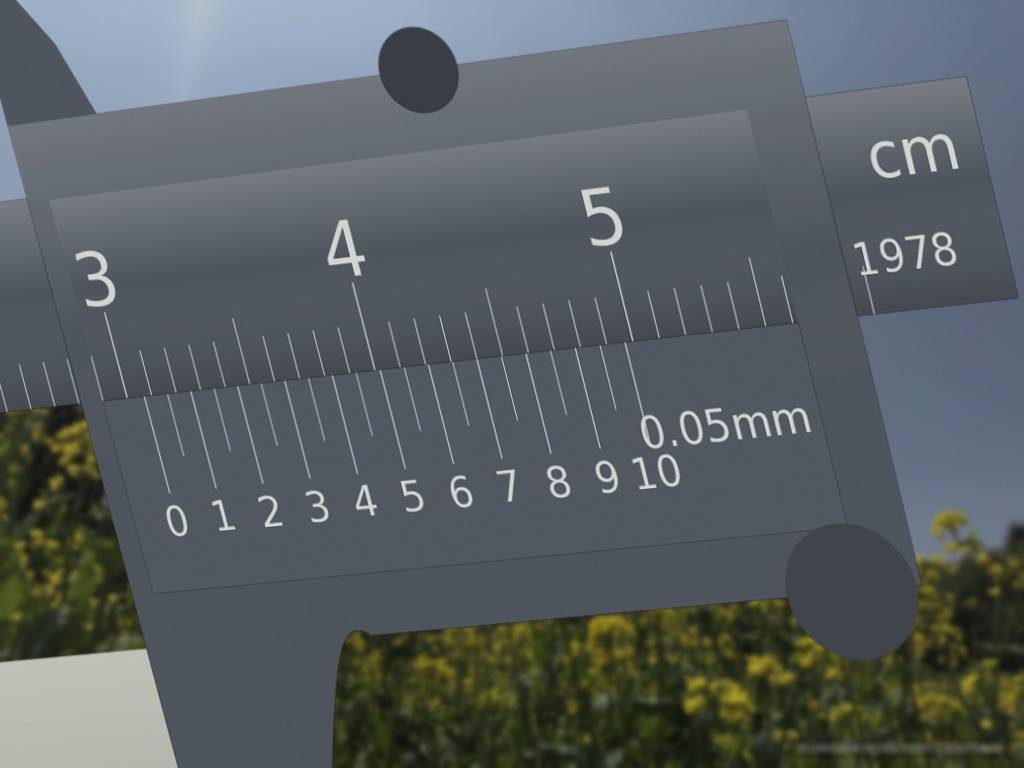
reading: 30.70
